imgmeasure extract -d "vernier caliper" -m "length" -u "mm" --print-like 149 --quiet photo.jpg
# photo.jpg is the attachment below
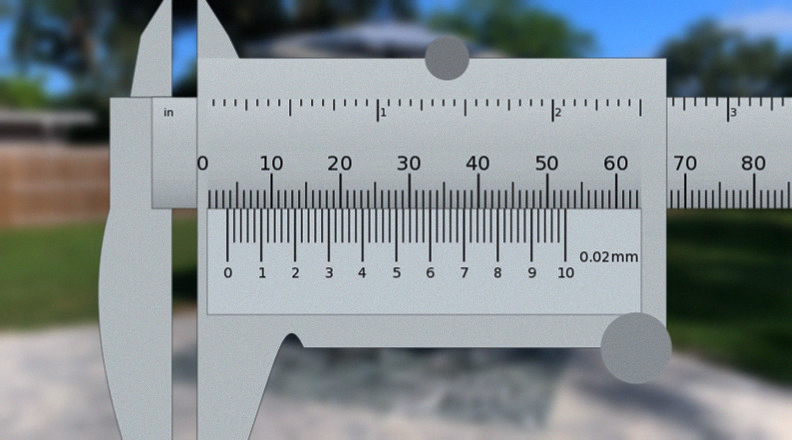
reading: 3.6
